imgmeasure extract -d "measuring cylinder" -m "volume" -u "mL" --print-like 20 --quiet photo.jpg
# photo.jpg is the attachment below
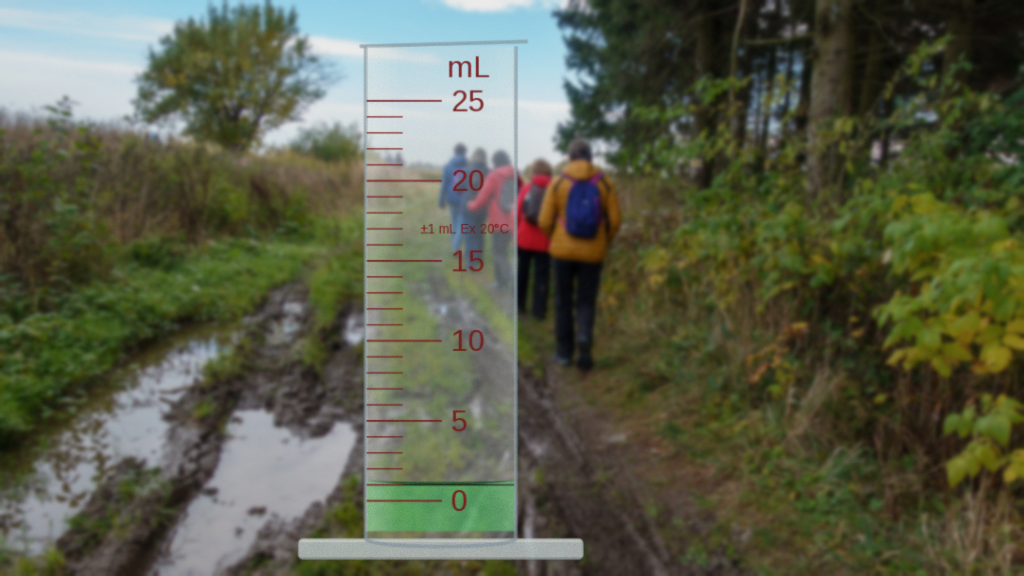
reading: 1
